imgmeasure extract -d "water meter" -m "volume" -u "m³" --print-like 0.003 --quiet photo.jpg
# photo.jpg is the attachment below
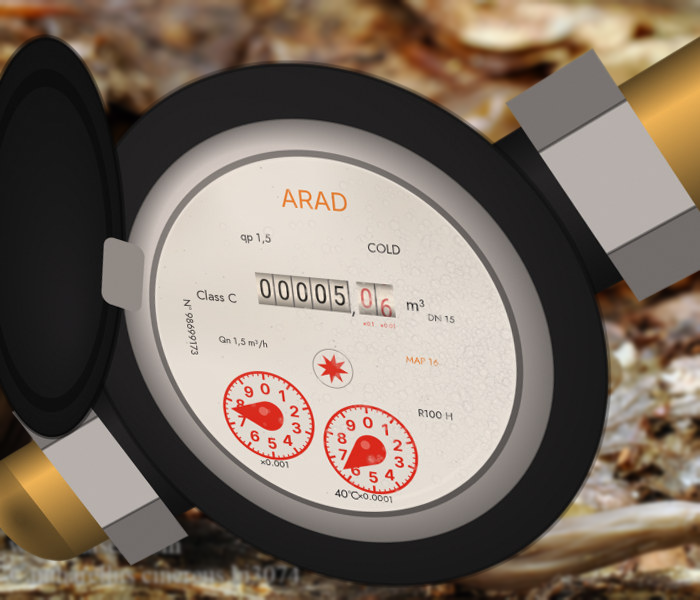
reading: 5.0576
